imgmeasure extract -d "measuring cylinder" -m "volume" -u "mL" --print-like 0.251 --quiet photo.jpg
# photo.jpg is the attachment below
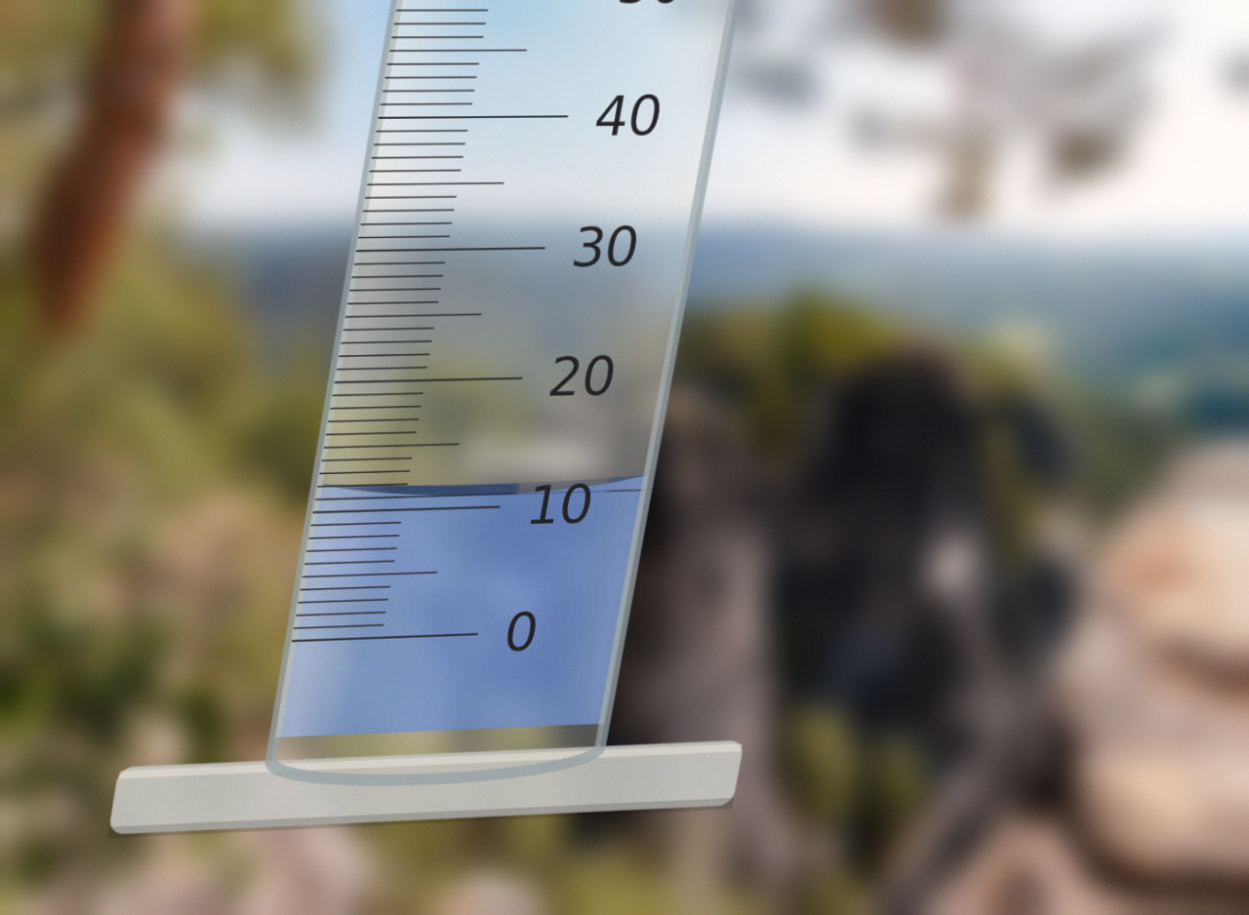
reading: 11
